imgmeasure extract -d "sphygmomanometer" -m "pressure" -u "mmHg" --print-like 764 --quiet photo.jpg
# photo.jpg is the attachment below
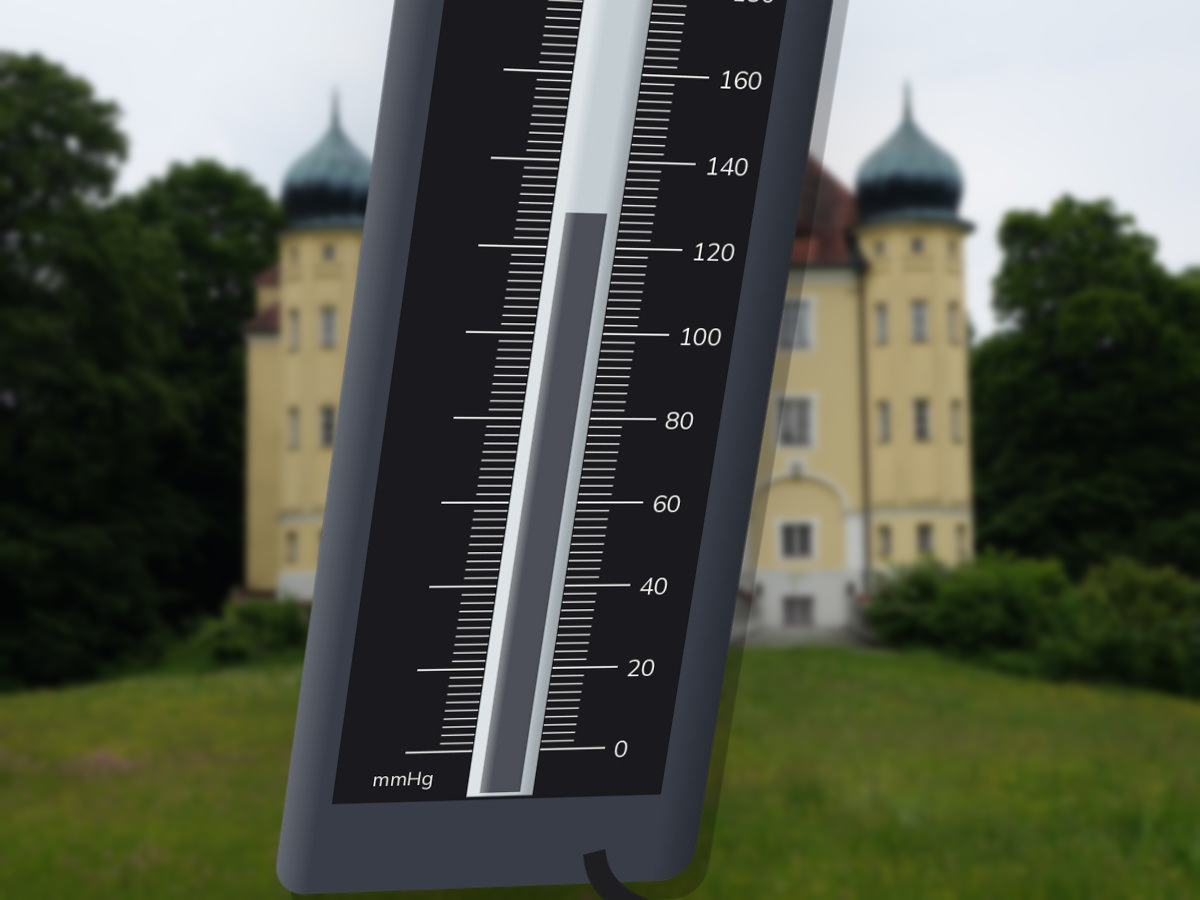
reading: 128
